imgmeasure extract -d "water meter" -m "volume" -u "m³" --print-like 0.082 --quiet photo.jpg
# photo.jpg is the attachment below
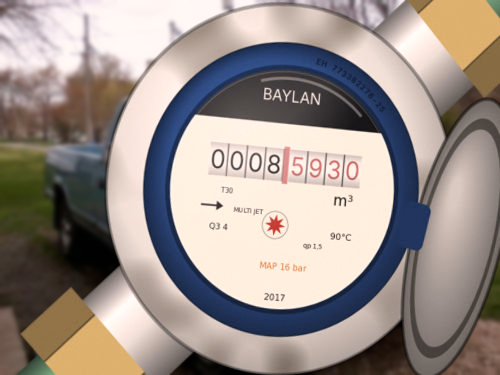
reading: 8.5930
